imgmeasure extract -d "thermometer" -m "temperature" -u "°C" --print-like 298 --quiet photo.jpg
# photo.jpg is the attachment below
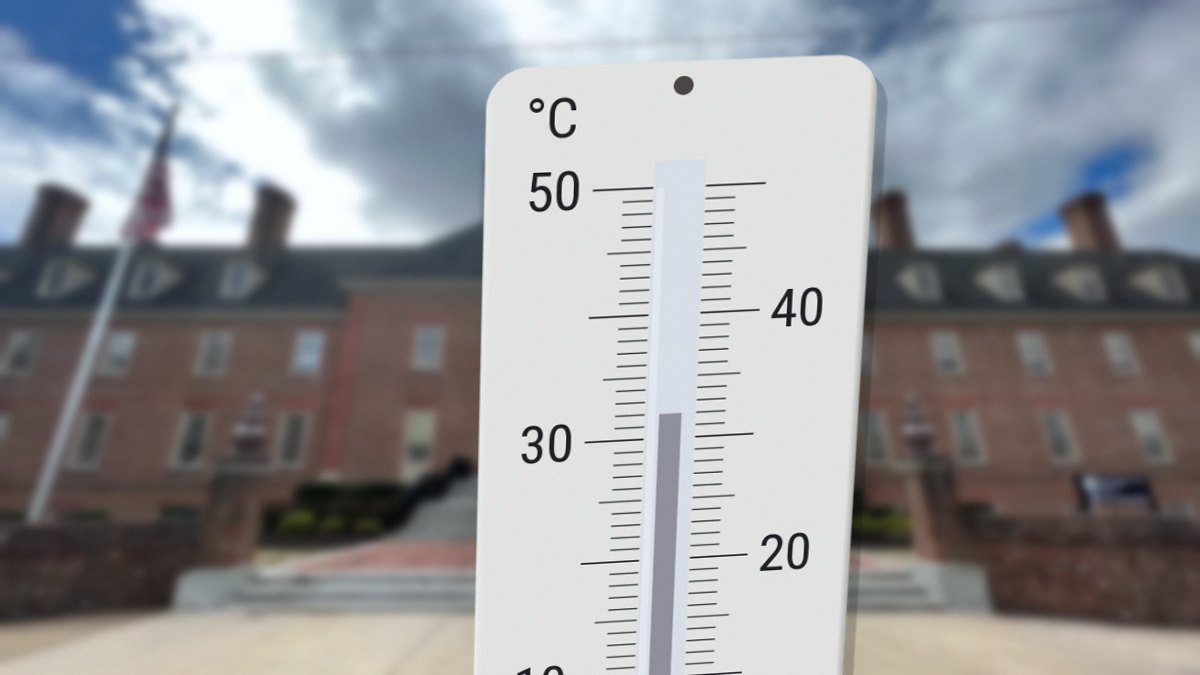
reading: 32
